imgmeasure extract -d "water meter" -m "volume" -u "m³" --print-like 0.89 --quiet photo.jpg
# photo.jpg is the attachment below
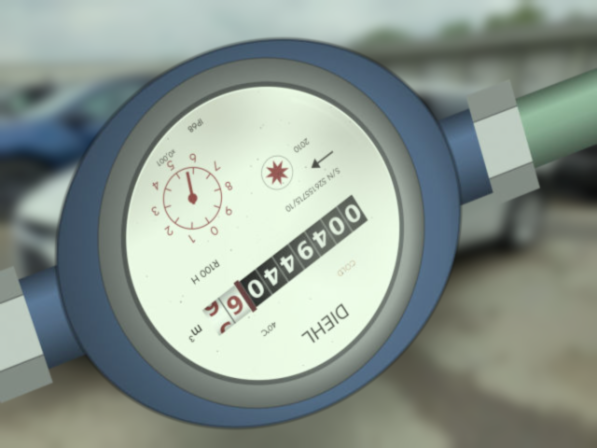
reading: 49440.655
